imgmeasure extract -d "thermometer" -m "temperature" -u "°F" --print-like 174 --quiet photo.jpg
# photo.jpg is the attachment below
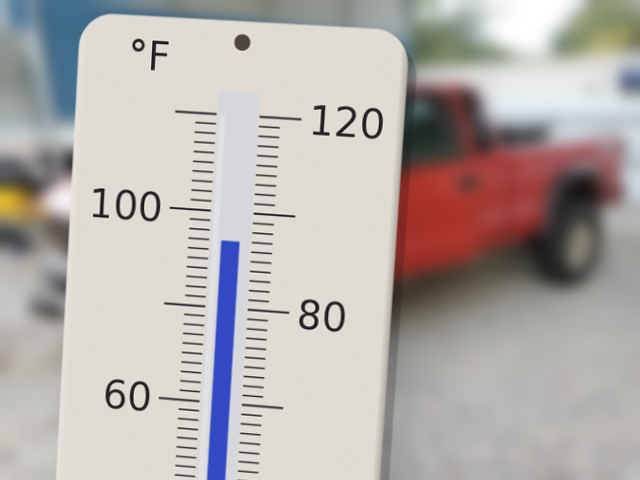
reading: 94
